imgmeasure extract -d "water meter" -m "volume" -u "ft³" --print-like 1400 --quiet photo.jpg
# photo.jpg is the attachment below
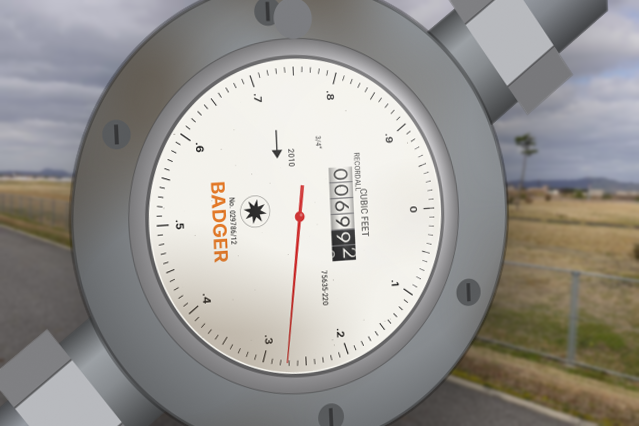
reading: 6992.27
